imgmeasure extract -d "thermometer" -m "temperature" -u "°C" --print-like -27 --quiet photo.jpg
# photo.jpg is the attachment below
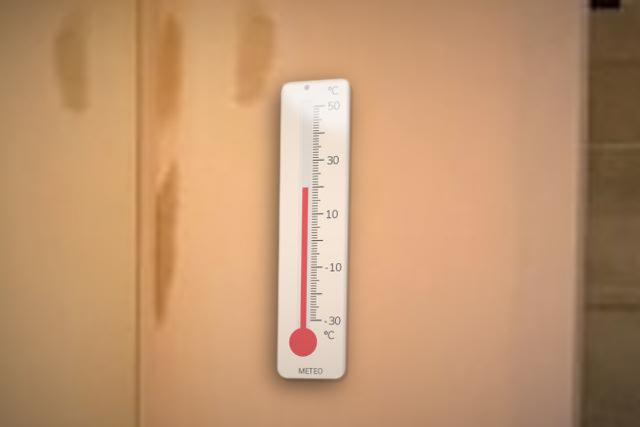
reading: 20
